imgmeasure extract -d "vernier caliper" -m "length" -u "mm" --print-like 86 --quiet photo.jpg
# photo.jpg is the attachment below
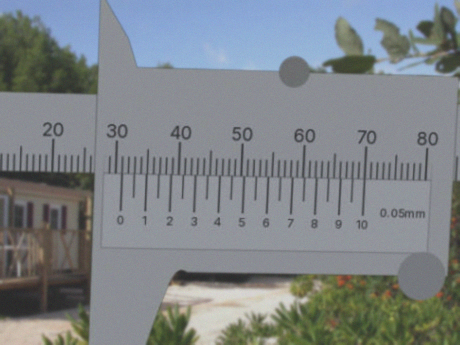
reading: 31.0
